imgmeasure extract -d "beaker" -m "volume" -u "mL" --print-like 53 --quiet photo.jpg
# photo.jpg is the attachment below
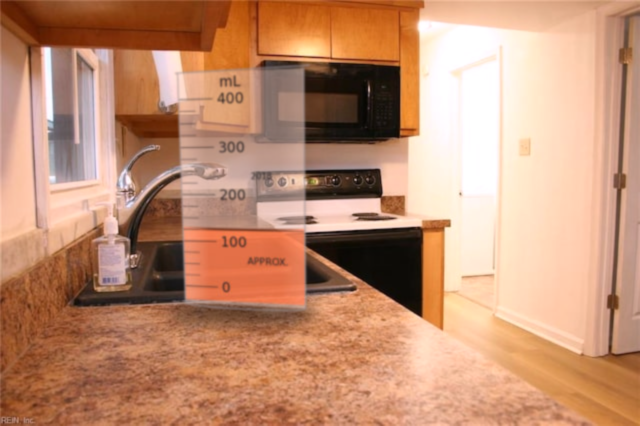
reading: 125
